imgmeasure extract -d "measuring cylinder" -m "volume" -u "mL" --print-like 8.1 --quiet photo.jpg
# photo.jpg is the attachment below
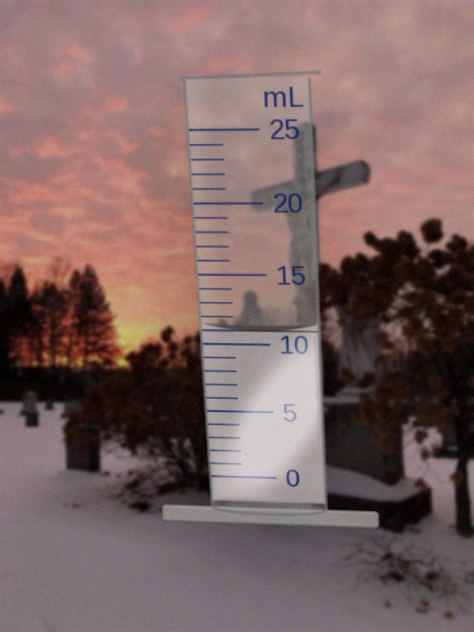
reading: 11
